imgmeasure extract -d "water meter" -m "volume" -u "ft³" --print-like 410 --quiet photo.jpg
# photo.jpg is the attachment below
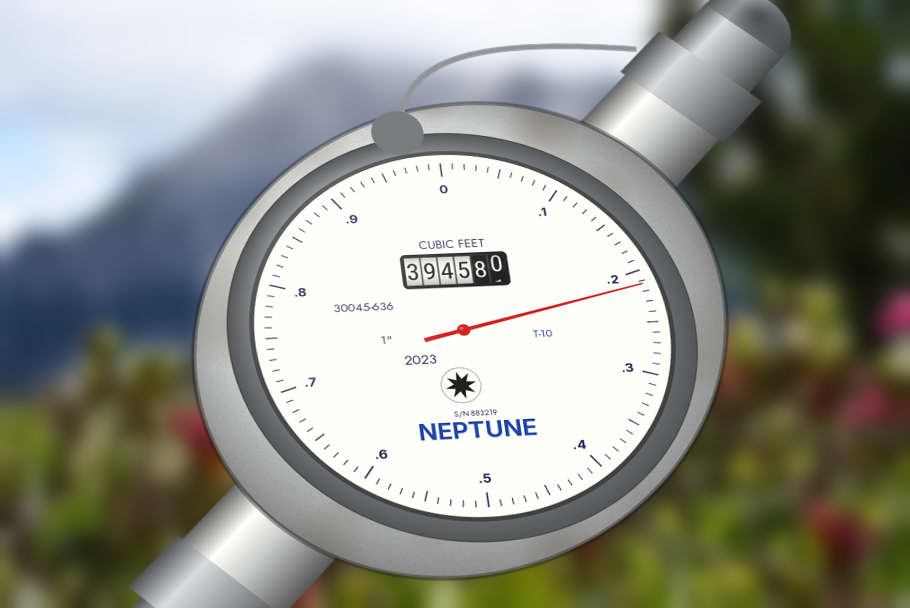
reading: 394580.21
